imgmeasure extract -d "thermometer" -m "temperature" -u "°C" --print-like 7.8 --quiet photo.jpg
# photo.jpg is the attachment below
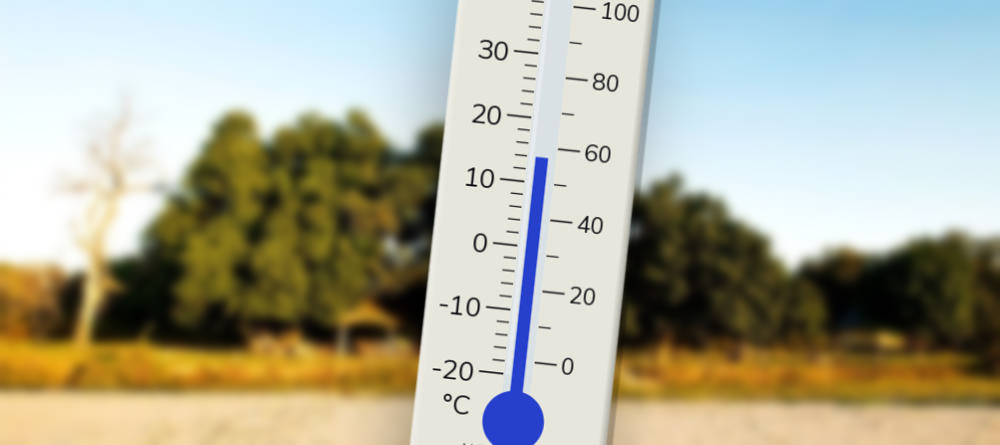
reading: 14
